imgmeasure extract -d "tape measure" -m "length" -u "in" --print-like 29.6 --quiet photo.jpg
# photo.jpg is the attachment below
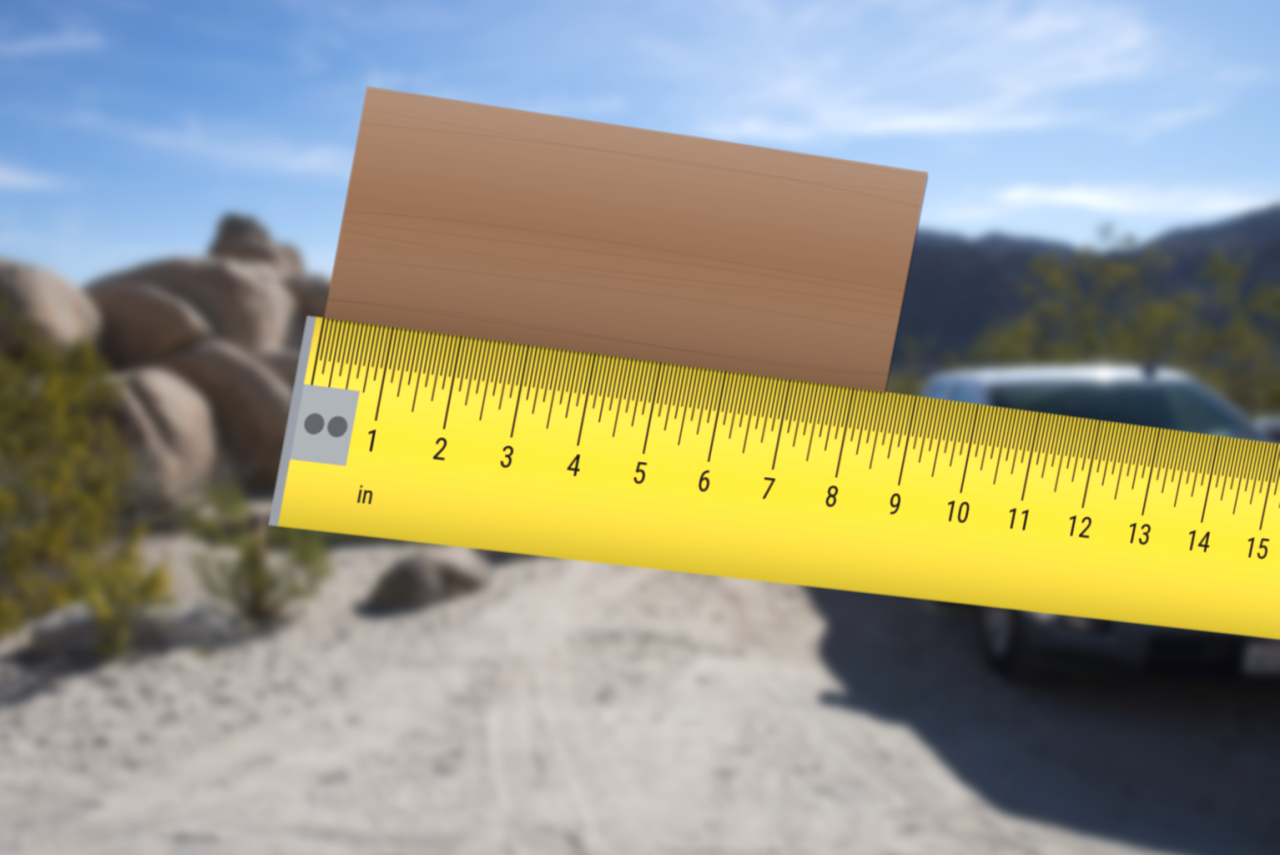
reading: 8.5
